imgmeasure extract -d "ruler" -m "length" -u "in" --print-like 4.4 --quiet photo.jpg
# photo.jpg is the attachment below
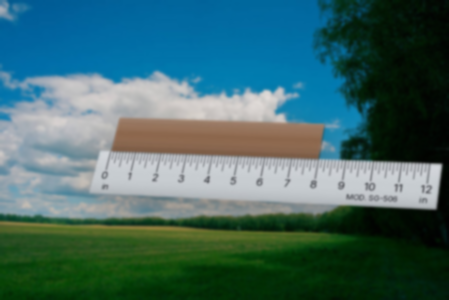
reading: 8
